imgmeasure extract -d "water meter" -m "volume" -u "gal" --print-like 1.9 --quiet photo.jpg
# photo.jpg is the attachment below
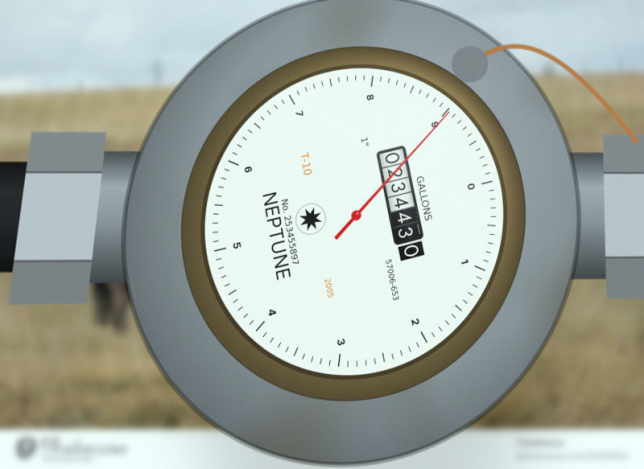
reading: 234429.0
